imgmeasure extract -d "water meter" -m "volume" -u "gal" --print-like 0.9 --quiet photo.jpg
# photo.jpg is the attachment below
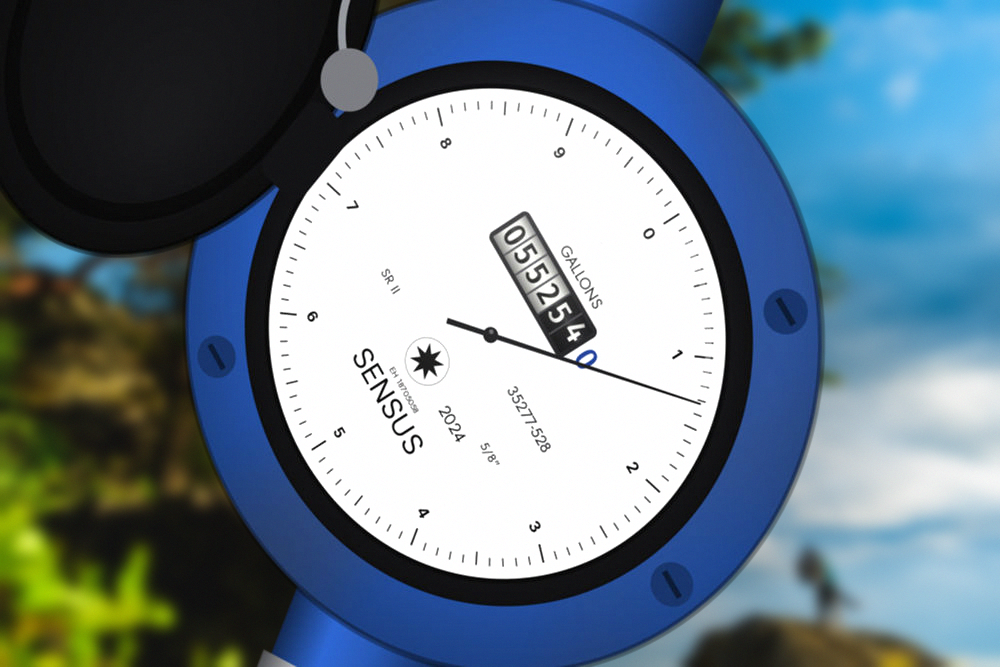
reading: 552541.3
